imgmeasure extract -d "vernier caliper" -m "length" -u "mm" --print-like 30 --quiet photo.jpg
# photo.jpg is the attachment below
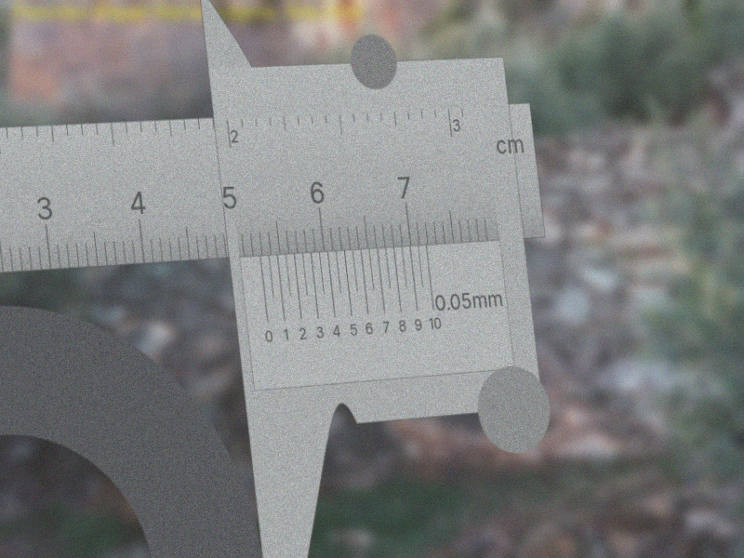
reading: 52.8
